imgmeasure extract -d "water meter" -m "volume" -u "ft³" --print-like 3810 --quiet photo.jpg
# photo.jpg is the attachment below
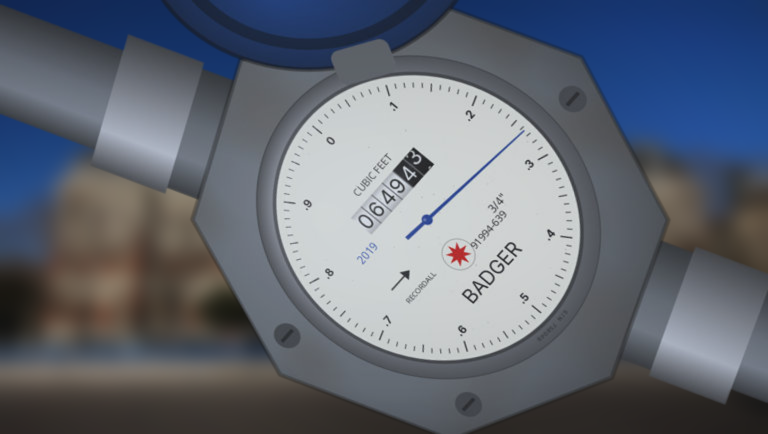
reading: 64943.26
